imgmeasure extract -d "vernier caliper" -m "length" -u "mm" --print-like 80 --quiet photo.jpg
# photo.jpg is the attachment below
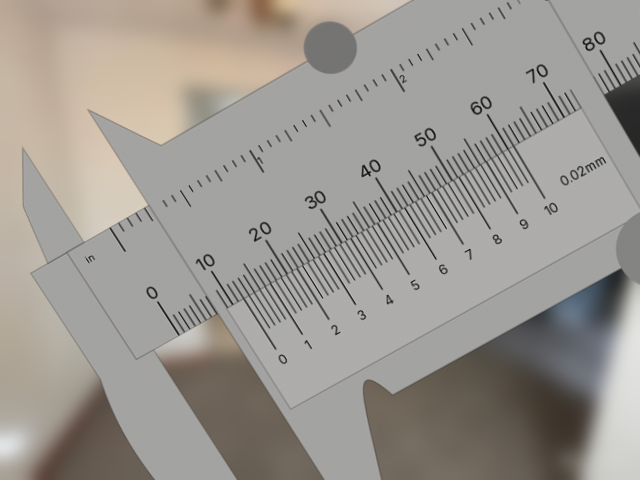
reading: 12.0
